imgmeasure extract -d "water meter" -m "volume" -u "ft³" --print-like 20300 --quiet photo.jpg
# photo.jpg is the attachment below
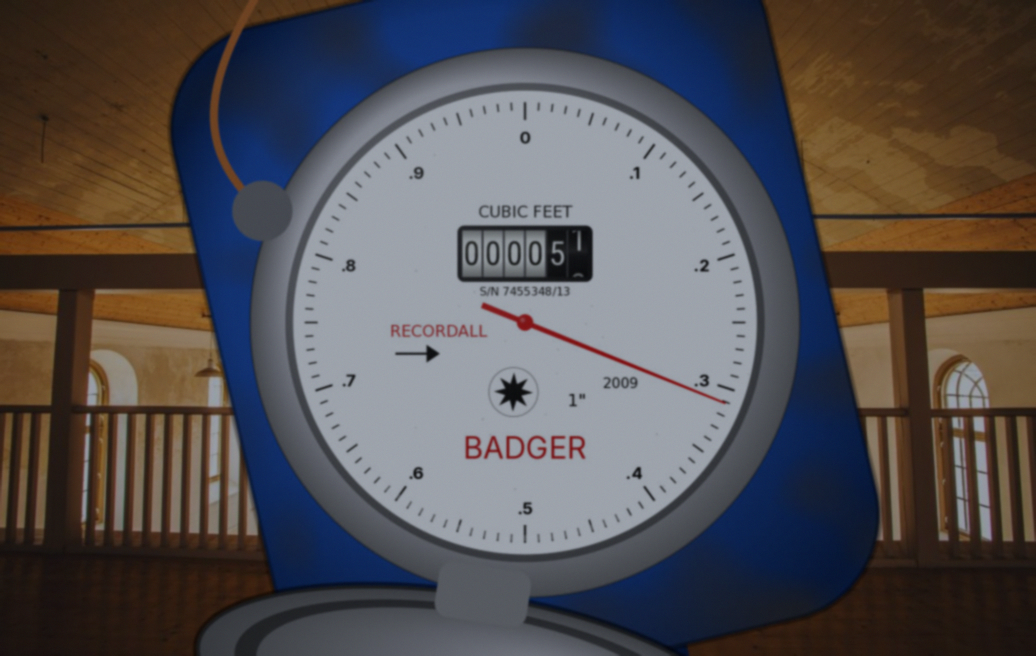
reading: 51.31
